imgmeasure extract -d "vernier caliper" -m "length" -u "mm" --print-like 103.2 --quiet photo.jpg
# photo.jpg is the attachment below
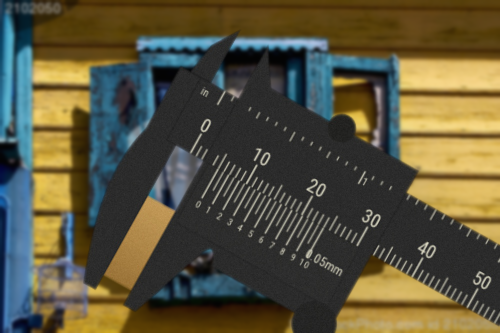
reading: 5.0
